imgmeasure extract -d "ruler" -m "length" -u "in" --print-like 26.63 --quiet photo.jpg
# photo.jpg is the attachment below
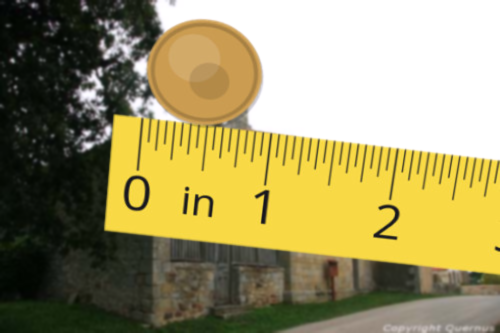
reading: 0.875
